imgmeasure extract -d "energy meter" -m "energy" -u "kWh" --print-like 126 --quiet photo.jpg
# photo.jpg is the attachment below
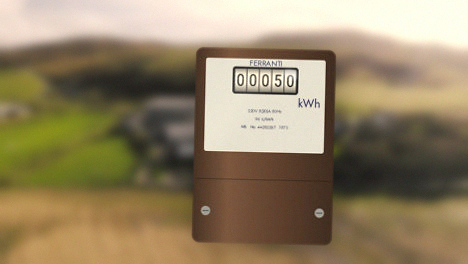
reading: 50
